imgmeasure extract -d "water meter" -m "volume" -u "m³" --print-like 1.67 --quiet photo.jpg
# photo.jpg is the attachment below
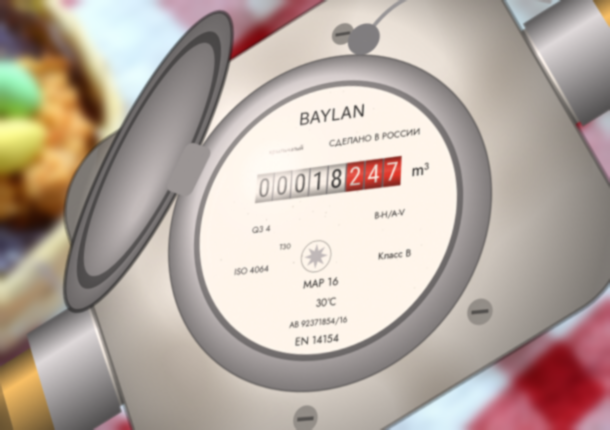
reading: 18.247
